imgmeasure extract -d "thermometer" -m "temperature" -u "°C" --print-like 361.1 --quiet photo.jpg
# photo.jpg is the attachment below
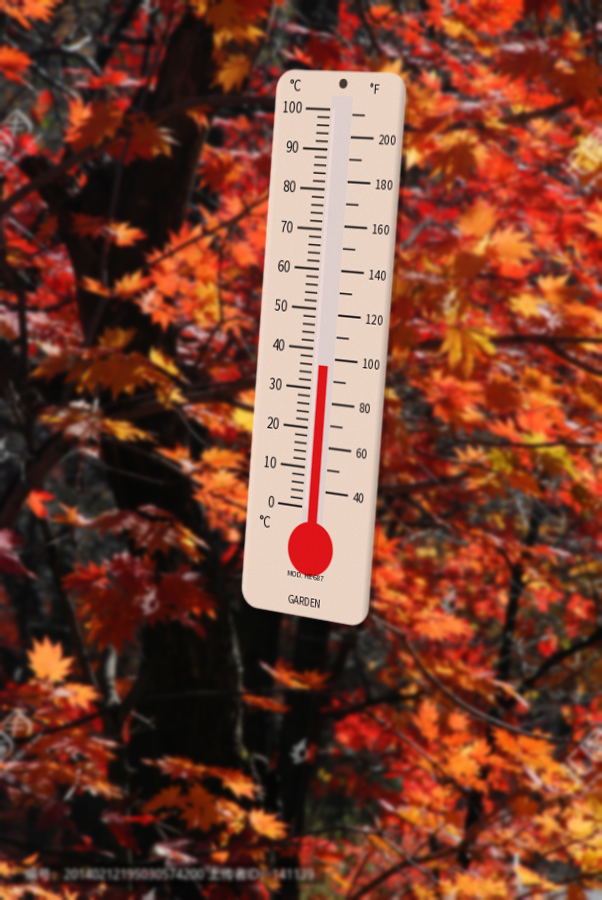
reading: 36
